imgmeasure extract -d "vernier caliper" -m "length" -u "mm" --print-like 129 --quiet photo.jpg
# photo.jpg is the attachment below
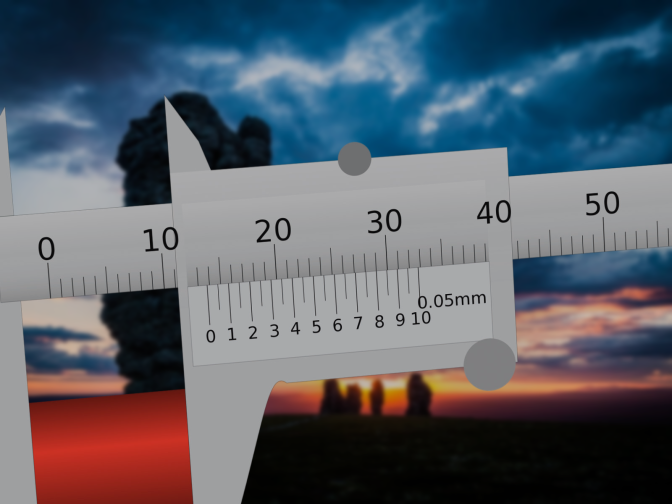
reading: 13.8
